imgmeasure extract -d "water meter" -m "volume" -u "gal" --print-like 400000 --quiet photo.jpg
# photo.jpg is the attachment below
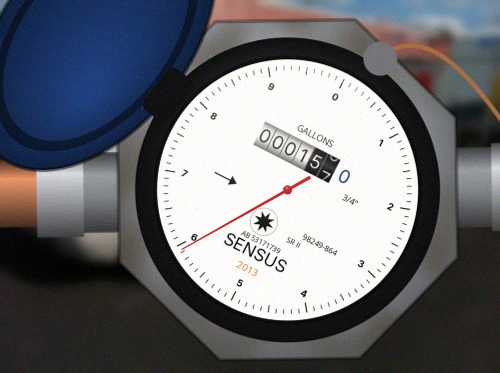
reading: 1565.9
